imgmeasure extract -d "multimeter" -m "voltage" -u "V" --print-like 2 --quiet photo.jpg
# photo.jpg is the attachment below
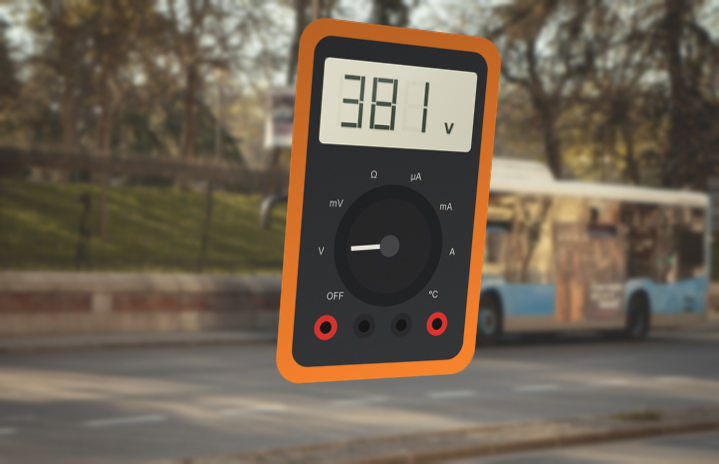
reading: 381
